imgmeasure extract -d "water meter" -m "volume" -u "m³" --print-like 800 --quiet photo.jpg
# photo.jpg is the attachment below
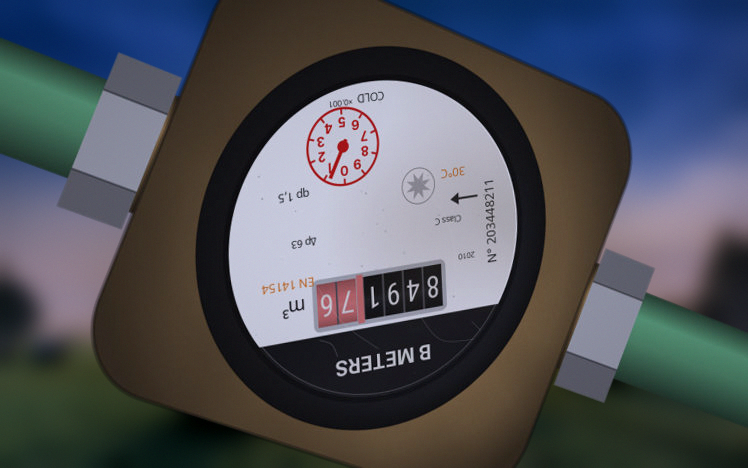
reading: 8491.760
